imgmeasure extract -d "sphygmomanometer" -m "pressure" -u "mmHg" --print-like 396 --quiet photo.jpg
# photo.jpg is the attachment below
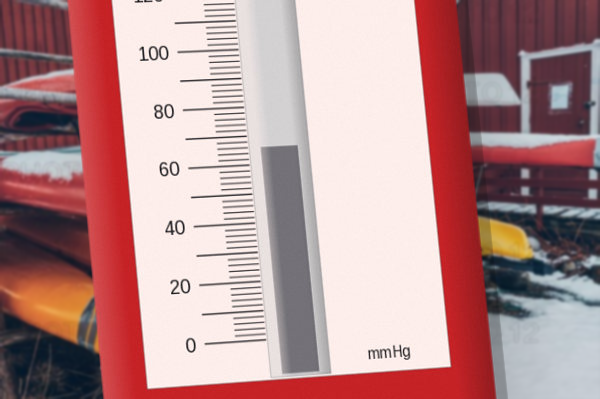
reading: 66
